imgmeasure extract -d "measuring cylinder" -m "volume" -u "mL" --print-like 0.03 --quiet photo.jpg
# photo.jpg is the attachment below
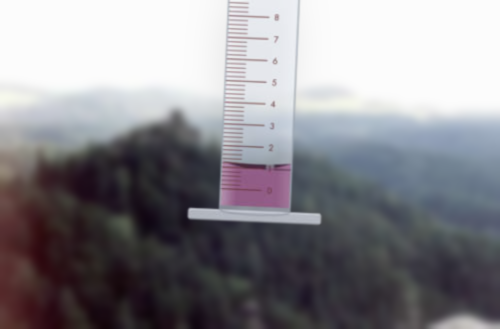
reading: 1
